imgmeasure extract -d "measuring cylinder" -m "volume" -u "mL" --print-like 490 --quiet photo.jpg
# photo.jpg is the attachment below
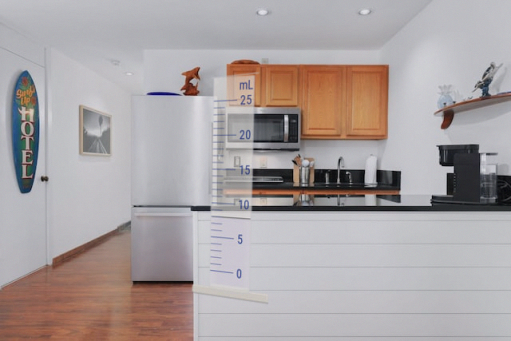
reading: 8
